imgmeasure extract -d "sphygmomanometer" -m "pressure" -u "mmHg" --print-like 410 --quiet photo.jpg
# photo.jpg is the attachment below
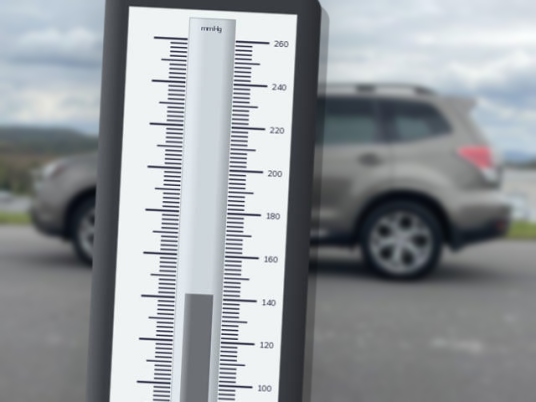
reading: 142
